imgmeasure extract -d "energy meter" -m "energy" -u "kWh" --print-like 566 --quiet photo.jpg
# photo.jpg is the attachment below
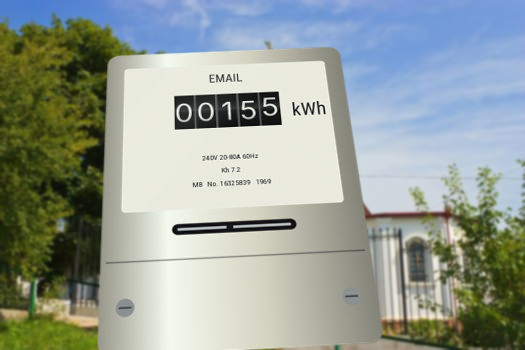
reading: 155
